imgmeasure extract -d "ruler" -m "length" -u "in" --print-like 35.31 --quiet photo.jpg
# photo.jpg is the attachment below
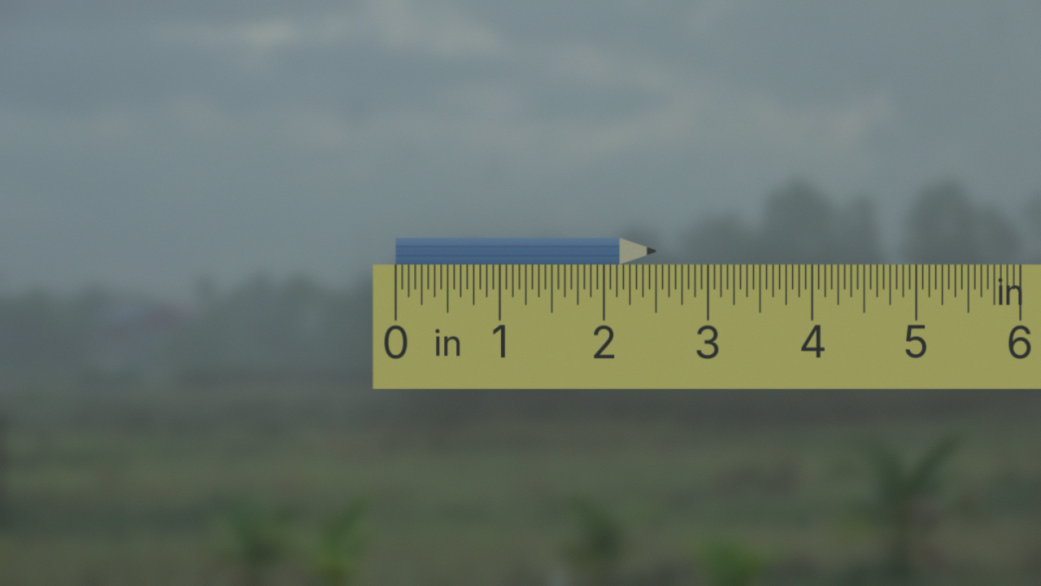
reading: 2.5
